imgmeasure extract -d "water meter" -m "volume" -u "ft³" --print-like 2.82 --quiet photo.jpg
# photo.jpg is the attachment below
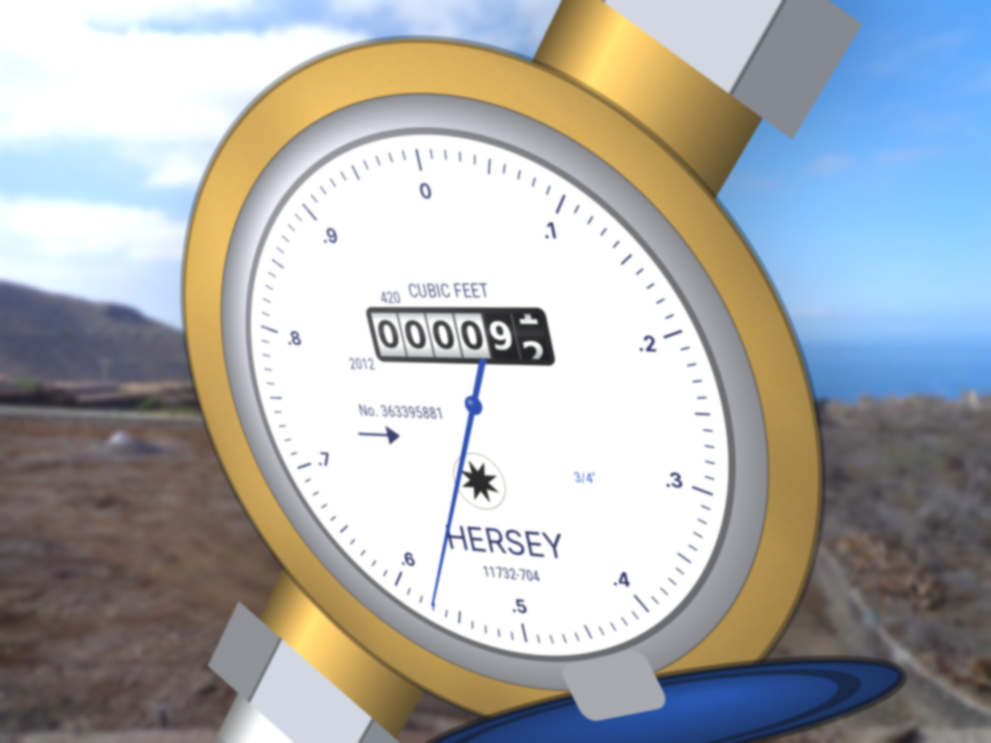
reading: 91.57
